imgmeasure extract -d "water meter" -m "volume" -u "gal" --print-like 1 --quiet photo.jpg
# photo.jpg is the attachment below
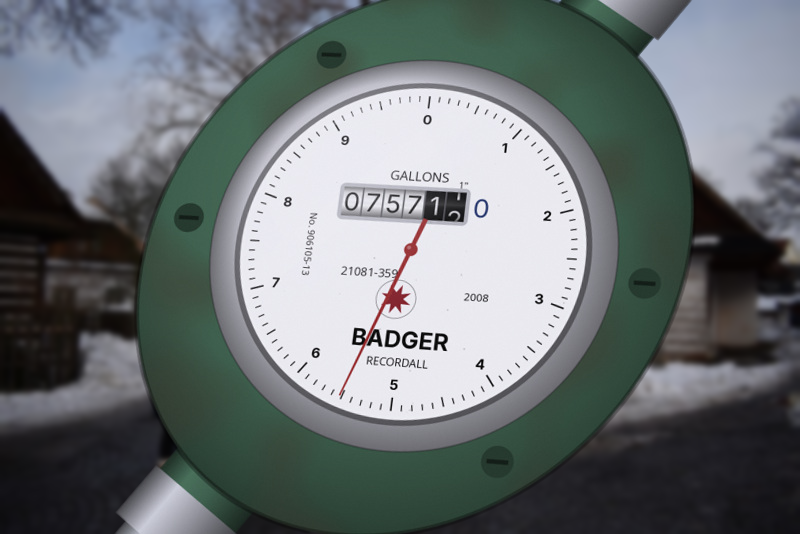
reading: 757115.5
